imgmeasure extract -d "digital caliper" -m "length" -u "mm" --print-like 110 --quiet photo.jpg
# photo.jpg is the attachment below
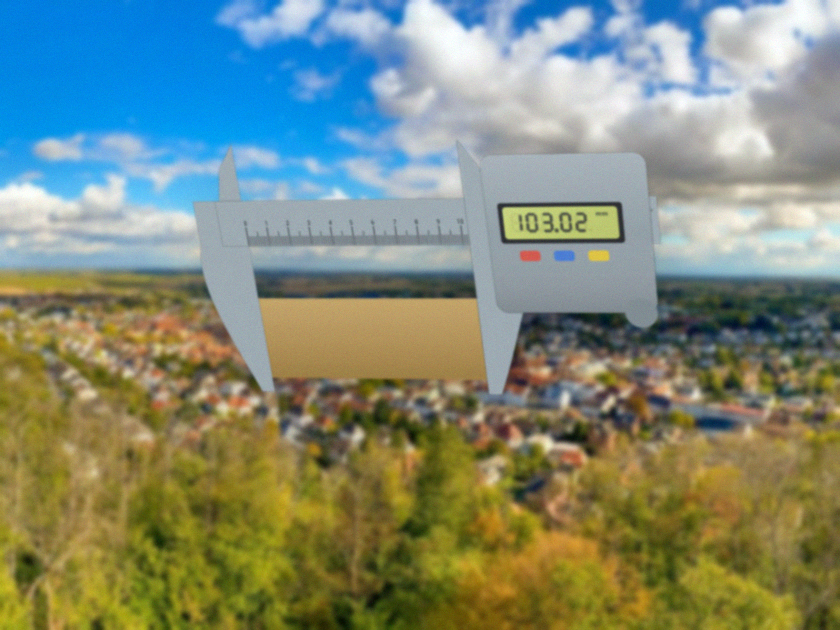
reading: 103.02
